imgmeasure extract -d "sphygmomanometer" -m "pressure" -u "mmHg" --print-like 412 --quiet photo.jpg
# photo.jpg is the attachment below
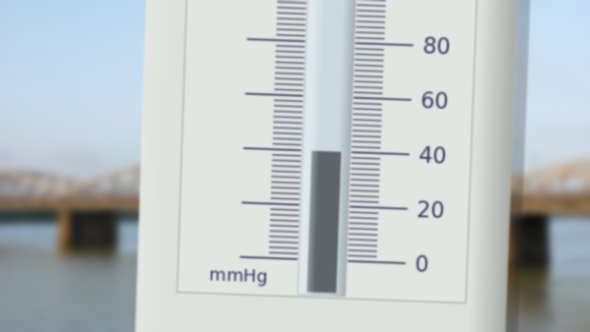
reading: 40
